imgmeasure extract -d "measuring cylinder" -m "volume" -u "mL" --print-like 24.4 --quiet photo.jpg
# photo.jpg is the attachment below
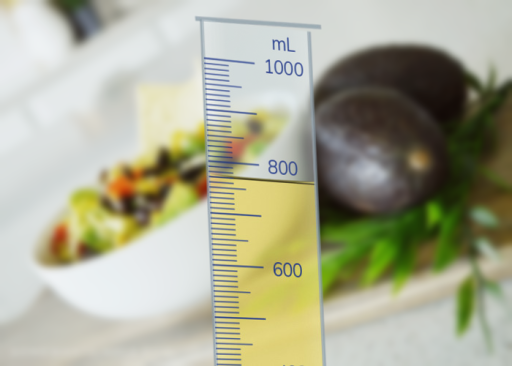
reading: 770
